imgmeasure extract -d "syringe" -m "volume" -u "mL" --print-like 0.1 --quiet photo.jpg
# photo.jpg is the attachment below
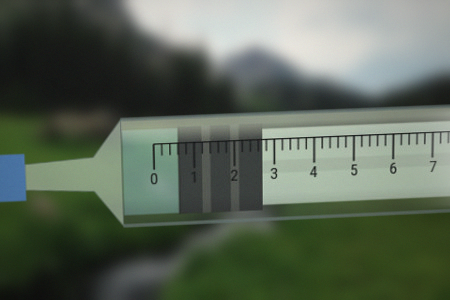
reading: 0.6
